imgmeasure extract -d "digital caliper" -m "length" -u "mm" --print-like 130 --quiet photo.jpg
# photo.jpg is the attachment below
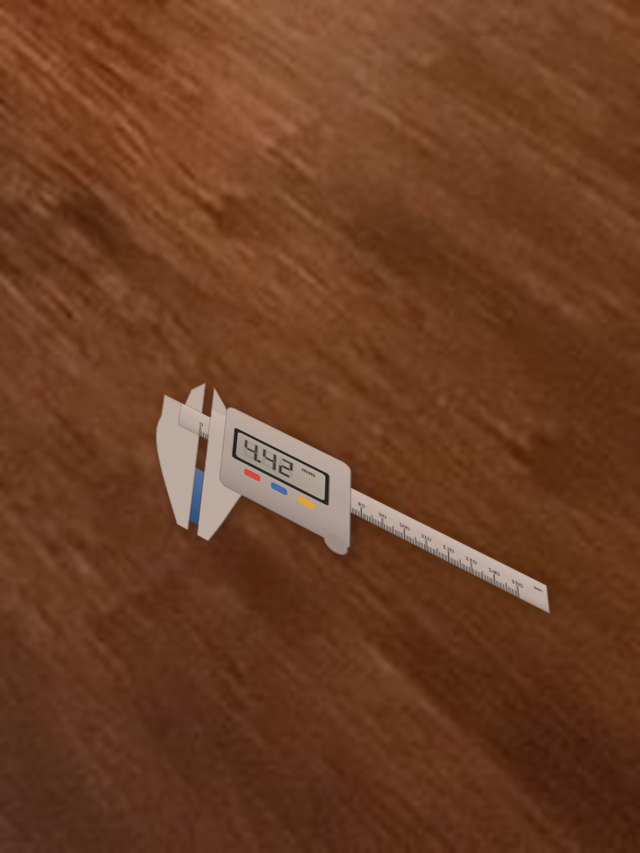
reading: 4.42
